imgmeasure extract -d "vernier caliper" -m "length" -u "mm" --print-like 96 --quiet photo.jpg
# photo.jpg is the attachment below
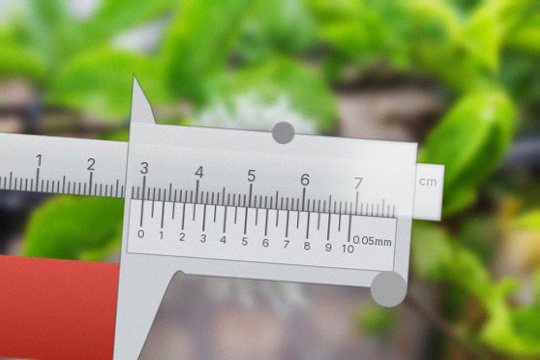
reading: 30.0
